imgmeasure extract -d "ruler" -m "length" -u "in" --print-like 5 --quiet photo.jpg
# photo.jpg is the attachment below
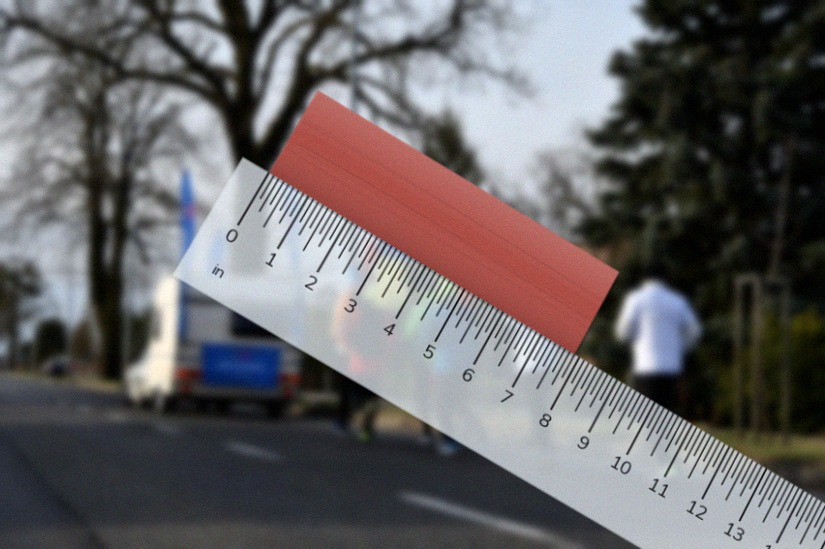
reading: 7.875
